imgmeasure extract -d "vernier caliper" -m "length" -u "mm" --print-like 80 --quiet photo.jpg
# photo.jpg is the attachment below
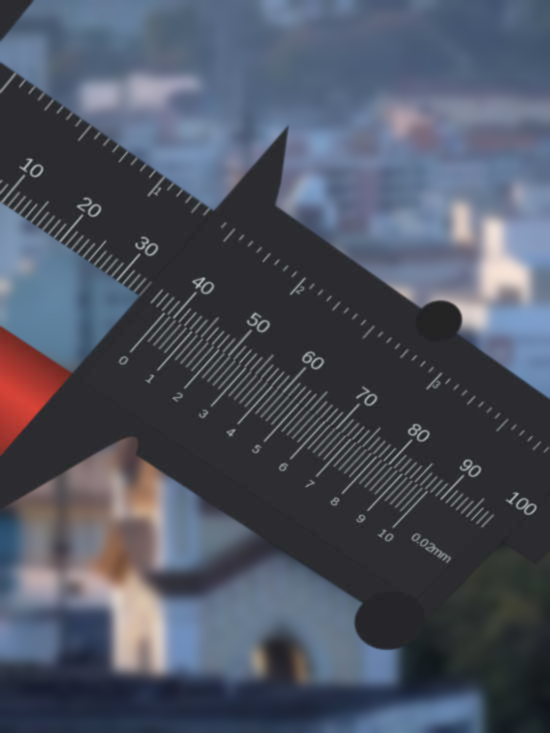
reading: 38.5
